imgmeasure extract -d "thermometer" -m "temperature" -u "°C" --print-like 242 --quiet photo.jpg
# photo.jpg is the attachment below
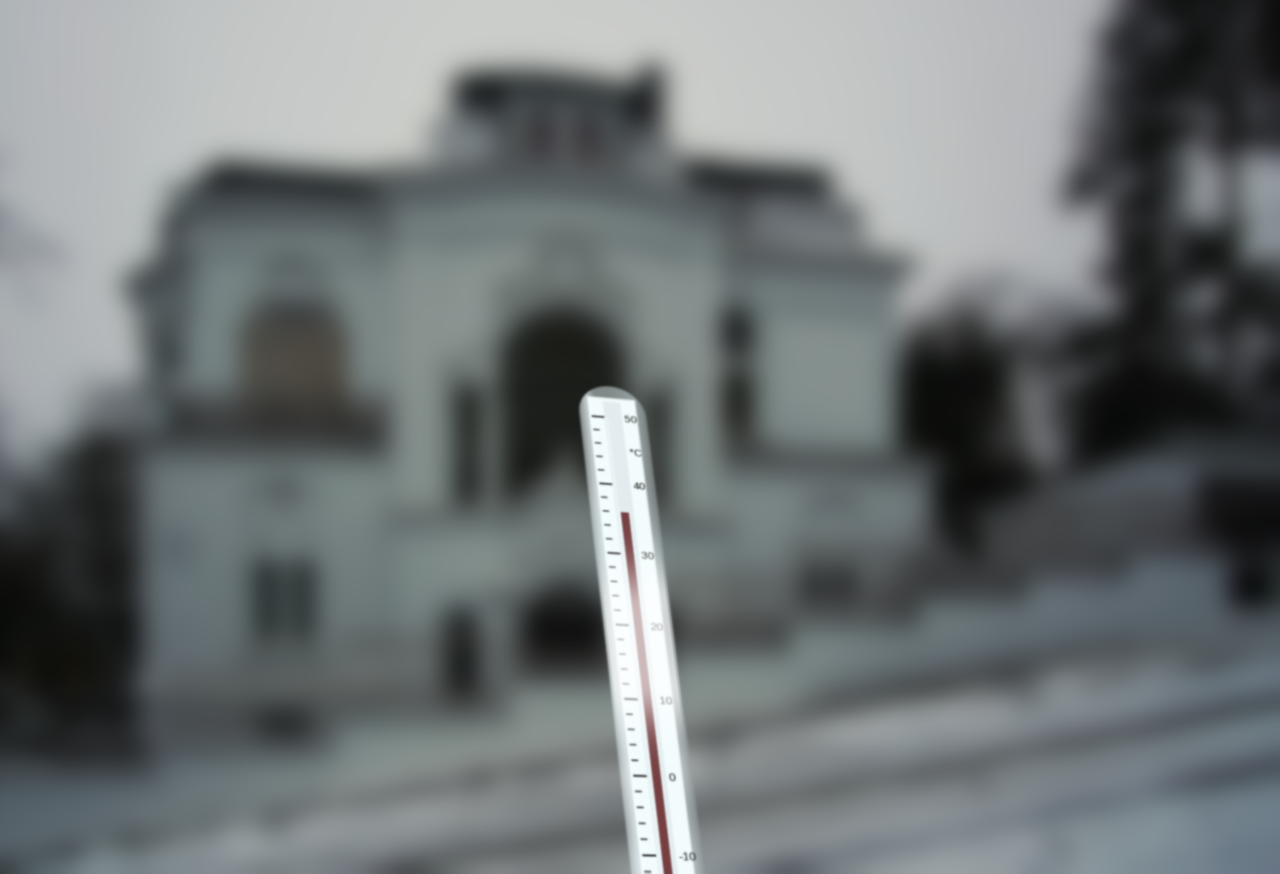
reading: 36
